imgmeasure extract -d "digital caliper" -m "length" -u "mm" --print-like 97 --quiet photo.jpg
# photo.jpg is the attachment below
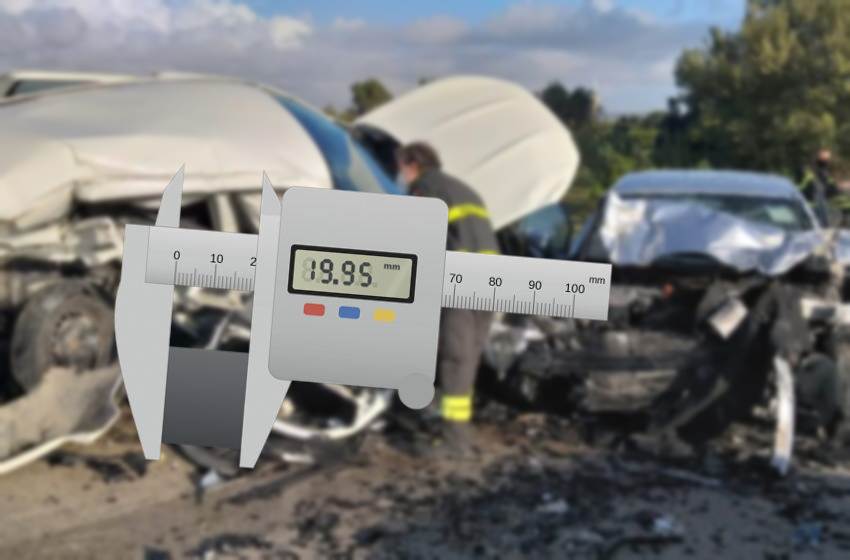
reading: 19.95
